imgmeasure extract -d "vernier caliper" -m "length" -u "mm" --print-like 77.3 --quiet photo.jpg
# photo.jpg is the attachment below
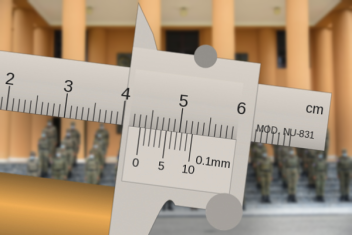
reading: 43.2
